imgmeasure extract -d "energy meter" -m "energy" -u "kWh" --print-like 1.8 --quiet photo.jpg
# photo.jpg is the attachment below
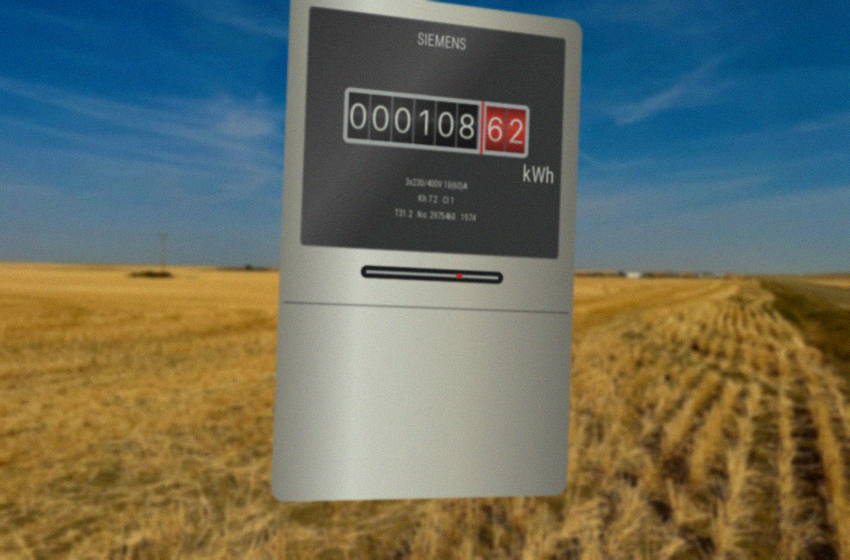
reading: 108.62
